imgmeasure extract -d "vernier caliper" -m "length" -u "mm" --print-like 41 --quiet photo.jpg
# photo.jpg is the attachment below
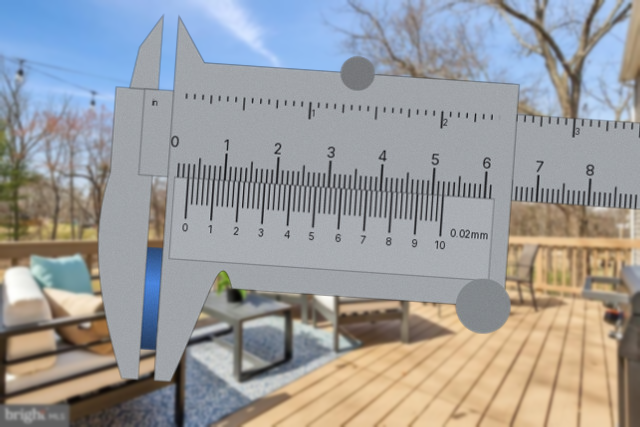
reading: 3.0
